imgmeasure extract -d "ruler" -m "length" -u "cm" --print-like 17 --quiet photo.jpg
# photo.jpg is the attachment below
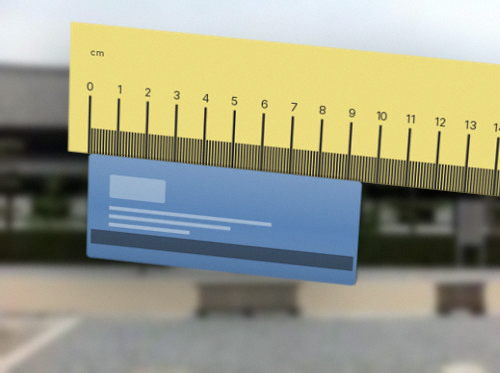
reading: 9.5
